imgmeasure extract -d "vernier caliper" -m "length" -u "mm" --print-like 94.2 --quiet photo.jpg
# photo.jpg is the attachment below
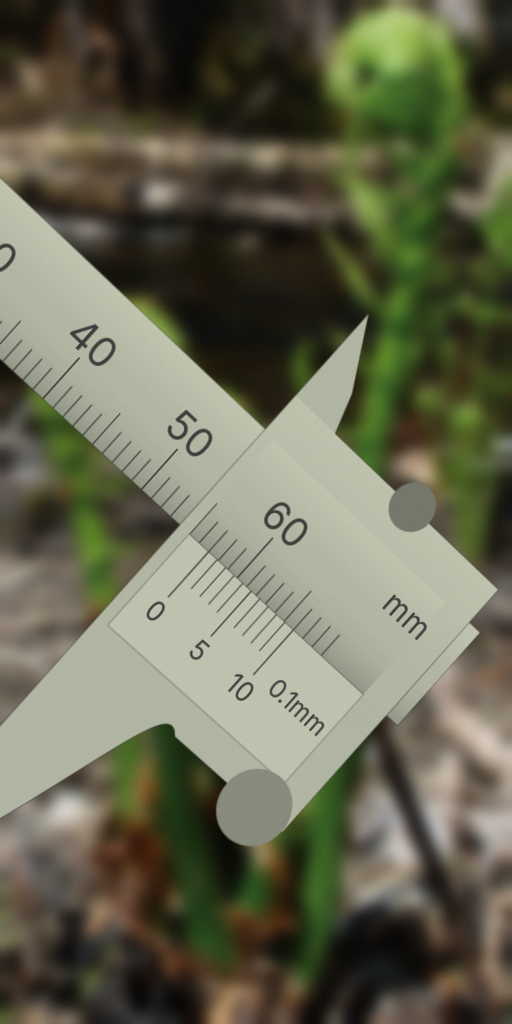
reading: 57.0
